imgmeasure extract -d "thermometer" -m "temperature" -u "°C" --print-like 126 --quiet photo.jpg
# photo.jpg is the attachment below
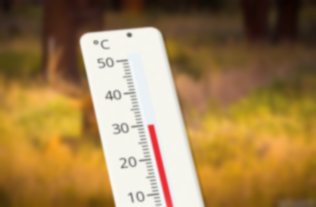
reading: 30
